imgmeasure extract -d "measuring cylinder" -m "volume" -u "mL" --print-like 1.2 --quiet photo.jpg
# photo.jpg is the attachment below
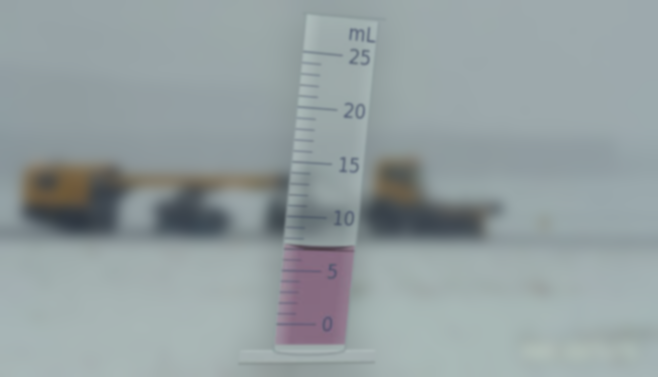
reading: 7
